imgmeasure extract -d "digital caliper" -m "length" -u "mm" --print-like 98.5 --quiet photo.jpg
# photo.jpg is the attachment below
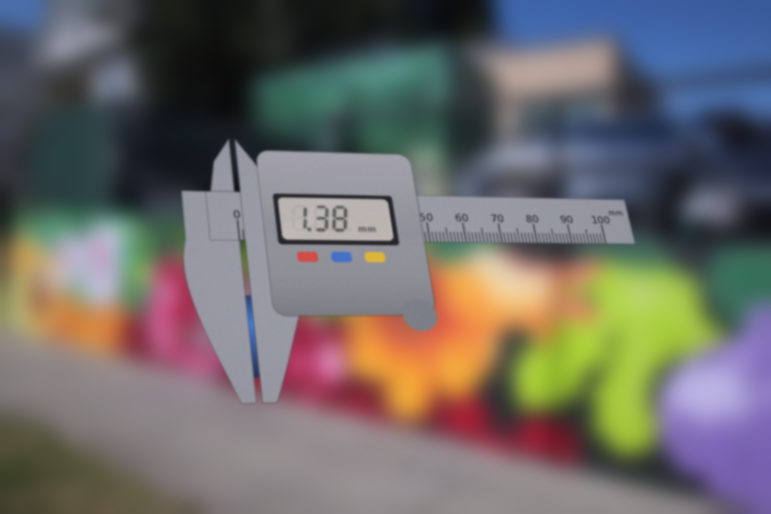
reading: 1.38
